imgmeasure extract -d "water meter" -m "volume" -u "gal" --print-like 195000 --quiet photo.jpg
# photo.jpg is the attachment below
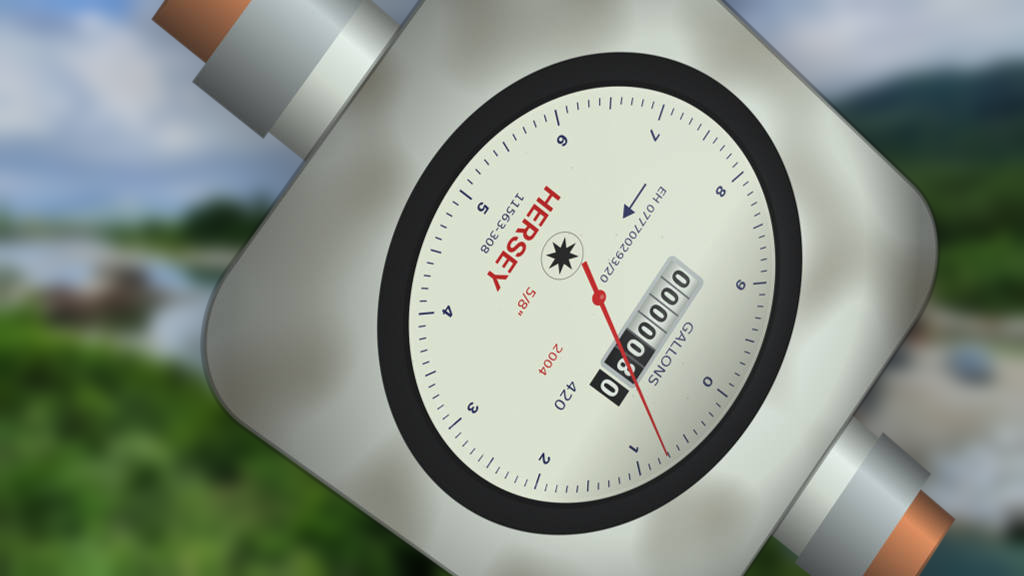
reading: 80.7
